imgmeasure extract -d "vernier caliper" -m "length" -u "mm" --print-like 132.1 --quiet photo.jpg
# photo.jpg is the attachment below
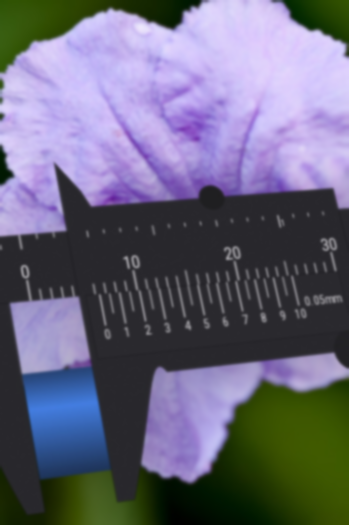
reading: 6.4
